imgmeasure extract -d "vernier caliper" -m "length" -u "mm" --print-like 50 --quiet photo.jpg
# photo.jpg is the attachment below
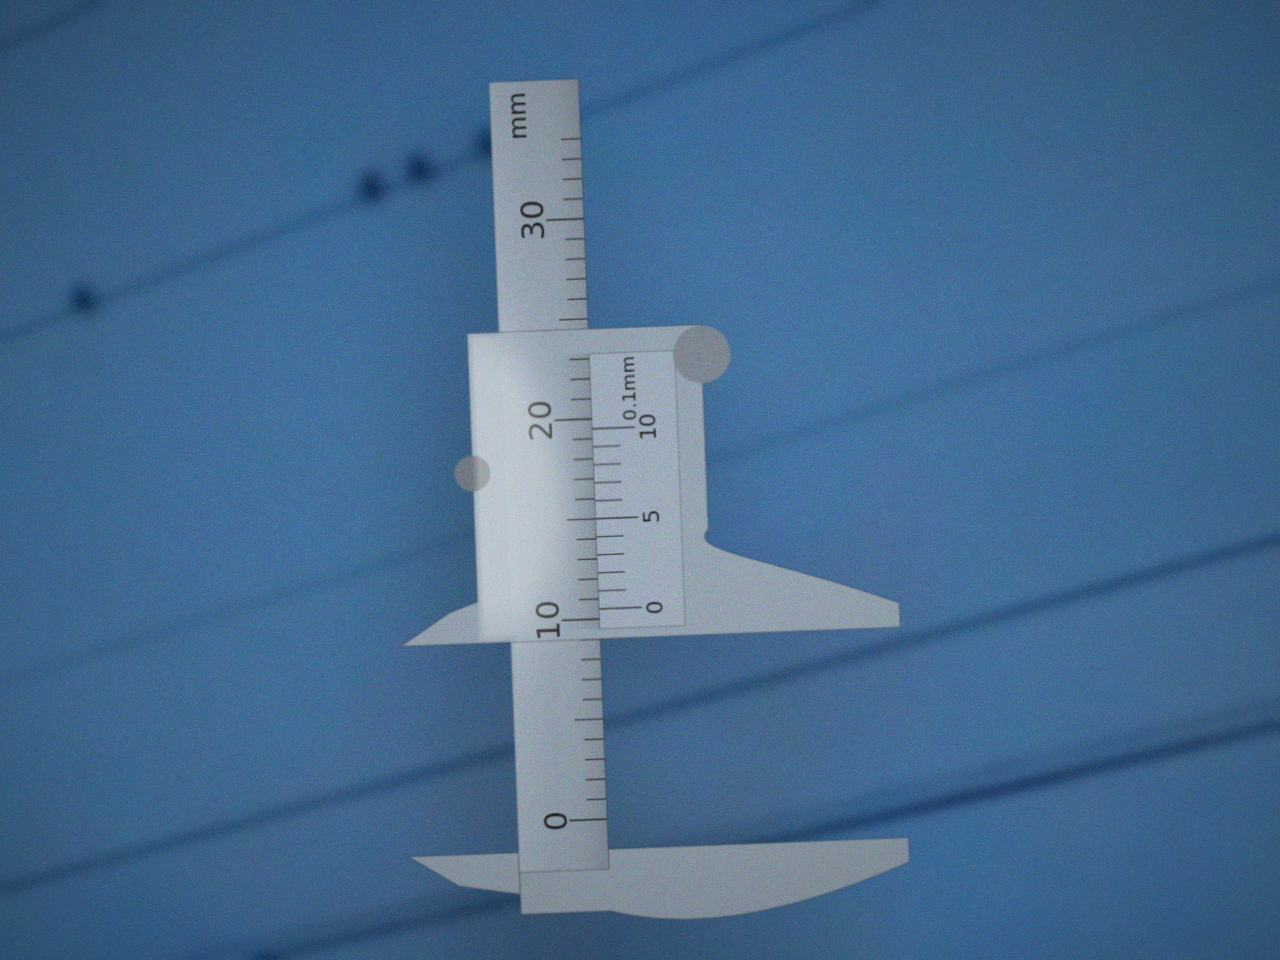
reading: 10.5
